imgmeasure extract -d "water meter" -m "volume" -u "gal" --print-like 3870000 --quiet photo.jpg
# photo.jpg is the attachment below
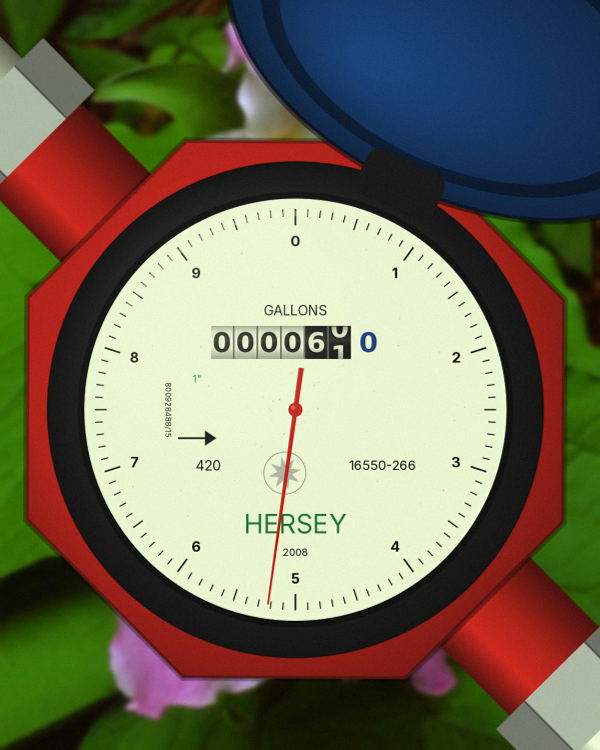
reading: 605.2
